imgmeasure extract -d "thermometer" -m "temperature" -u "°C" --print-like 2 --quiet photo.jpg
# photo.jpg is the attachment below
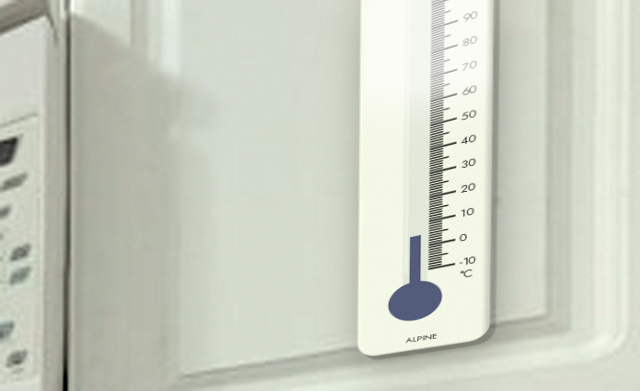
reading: 5
